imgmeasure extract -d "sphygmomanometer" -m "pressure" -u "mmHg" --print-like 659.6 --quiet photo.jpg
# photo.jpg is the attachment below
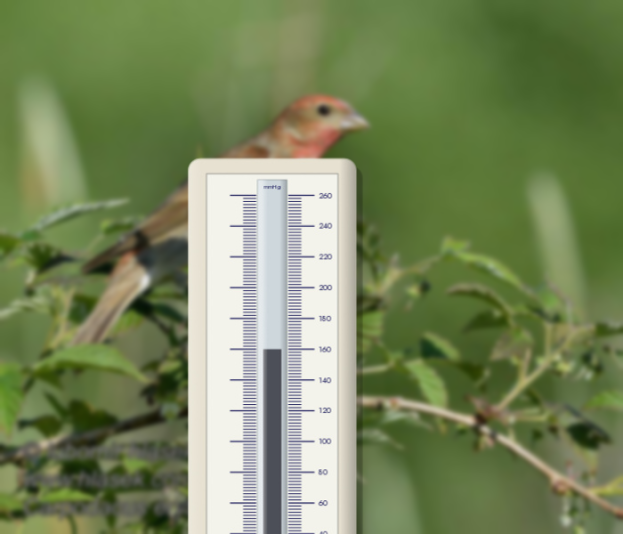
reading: 160
